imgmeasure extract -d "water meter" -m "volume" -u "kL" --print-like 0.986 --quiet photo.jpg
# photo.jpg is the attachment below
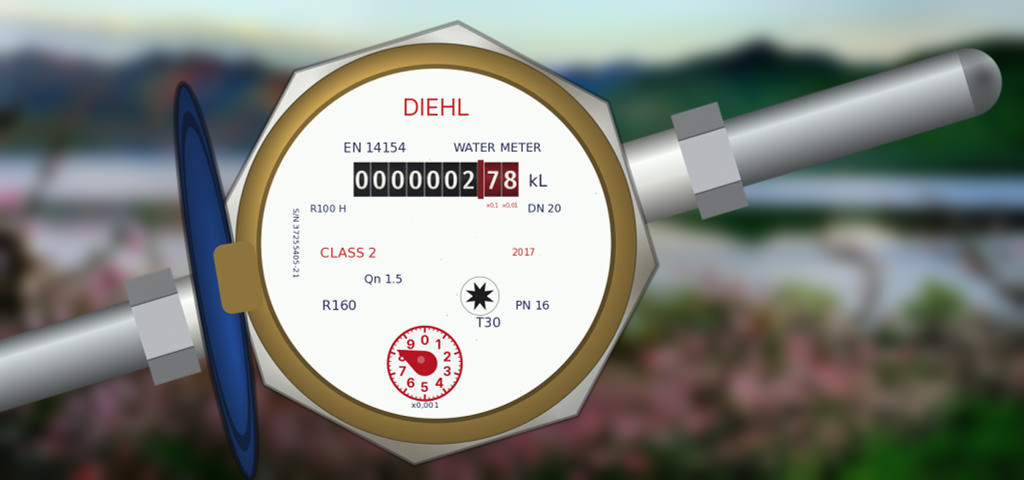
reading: 2.788
